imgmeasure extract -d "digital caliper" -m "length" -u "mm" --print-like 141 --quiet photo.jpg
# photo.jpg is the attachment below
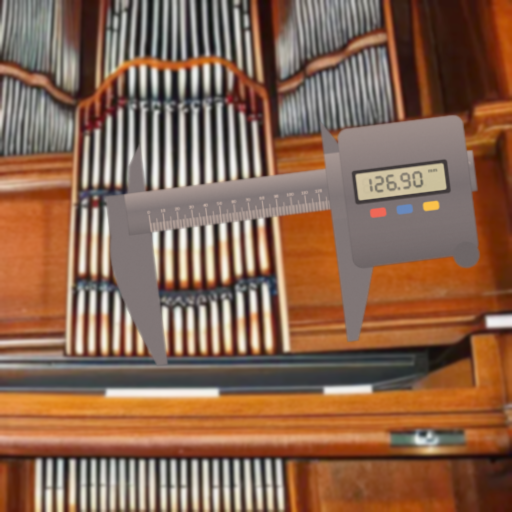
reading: 126.90
